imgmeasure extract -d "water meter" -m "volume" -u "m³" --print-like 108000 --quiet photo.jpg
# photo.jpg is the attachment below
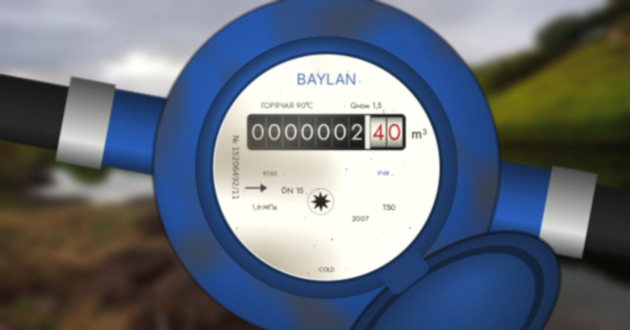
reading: 2.40
